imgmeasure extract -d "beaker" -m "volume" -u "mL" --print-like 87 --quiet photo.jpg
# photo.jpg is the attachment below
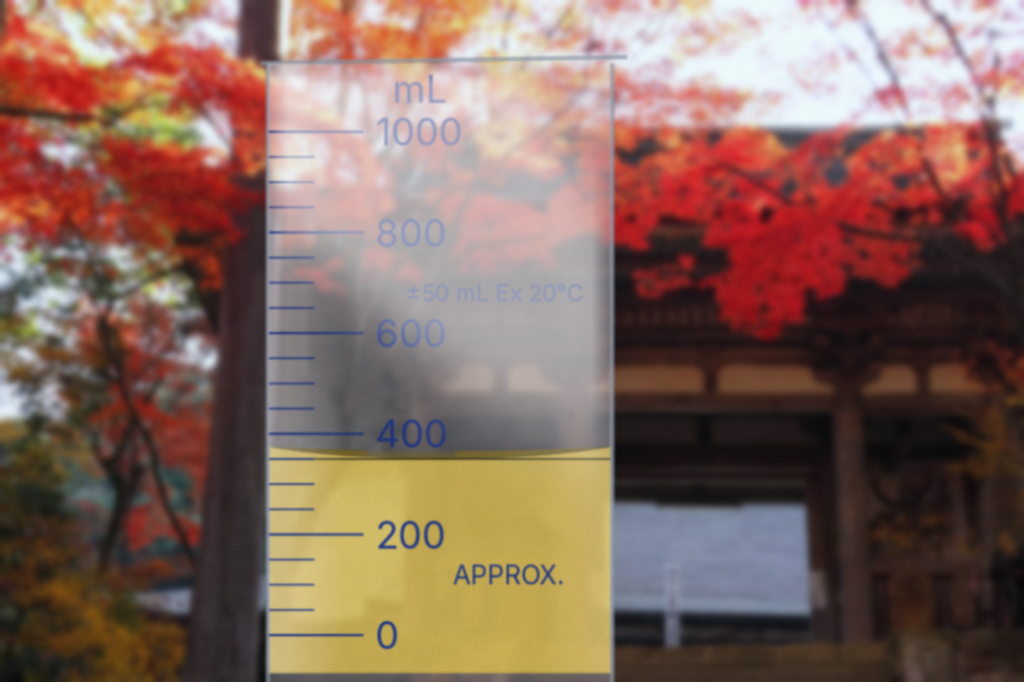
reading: 350
